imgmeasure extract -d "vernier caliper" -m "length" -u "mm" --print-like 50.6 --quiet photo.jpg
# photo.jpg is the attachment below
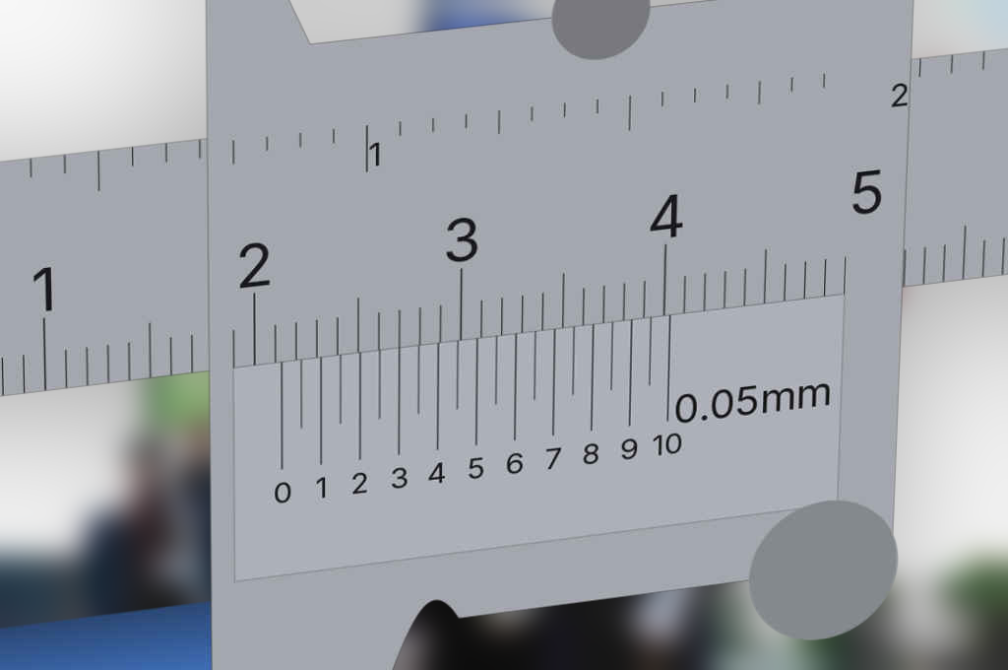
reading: 21.3
